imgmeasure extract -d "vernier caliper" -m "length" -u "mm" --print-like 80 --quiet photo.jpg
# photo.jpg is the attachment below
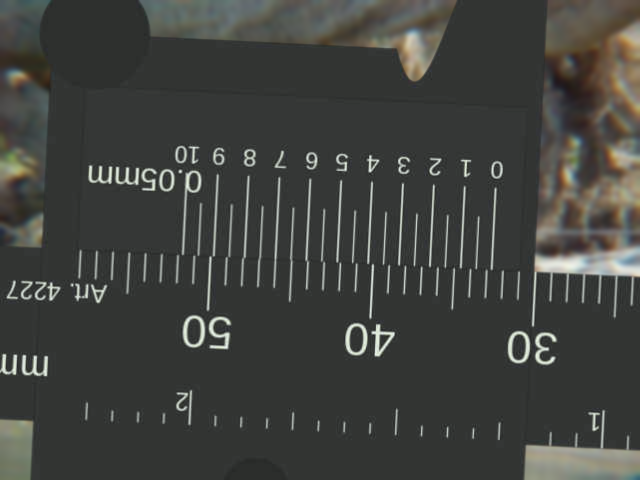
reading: 32.7
